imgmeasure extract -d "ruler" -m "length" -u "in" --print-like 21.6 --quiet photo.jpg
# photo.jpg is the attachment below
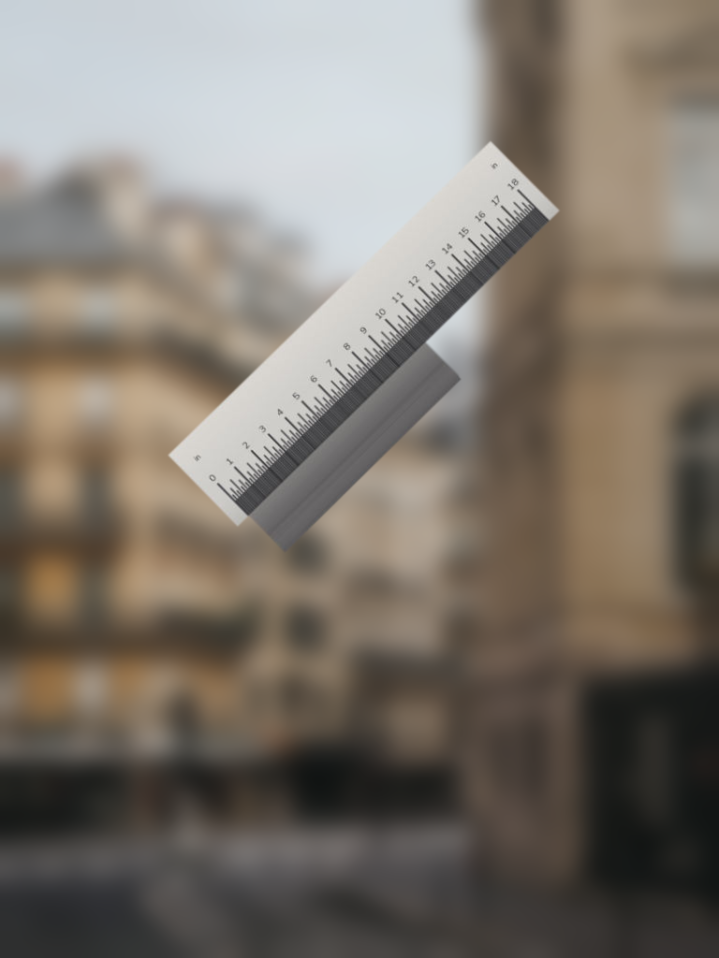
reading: 10.5
